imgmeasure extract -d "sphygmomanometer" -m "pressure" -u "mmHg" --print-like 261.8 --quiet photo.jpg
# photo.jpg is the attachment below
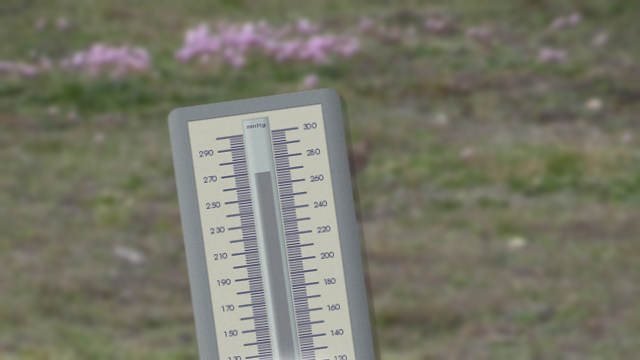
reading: 270
